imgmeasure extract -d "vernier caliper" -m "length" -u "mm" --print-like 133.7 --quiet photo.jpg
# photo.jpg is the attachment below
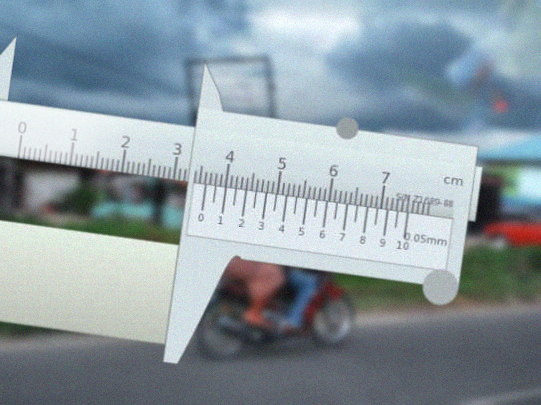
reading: 36.2
